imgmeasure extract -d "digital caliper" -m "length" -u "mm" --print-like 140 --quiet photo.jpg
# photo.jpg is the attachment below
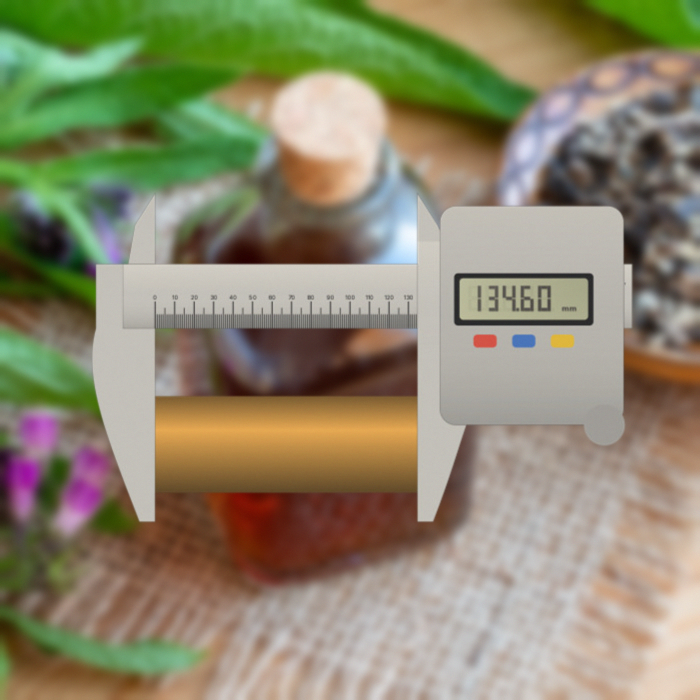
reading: 134.60
